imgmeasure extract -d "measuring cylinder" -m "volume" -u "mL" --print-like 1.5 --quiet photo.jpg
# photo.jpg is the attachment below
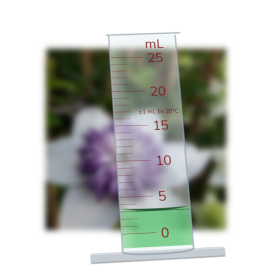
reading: 3
